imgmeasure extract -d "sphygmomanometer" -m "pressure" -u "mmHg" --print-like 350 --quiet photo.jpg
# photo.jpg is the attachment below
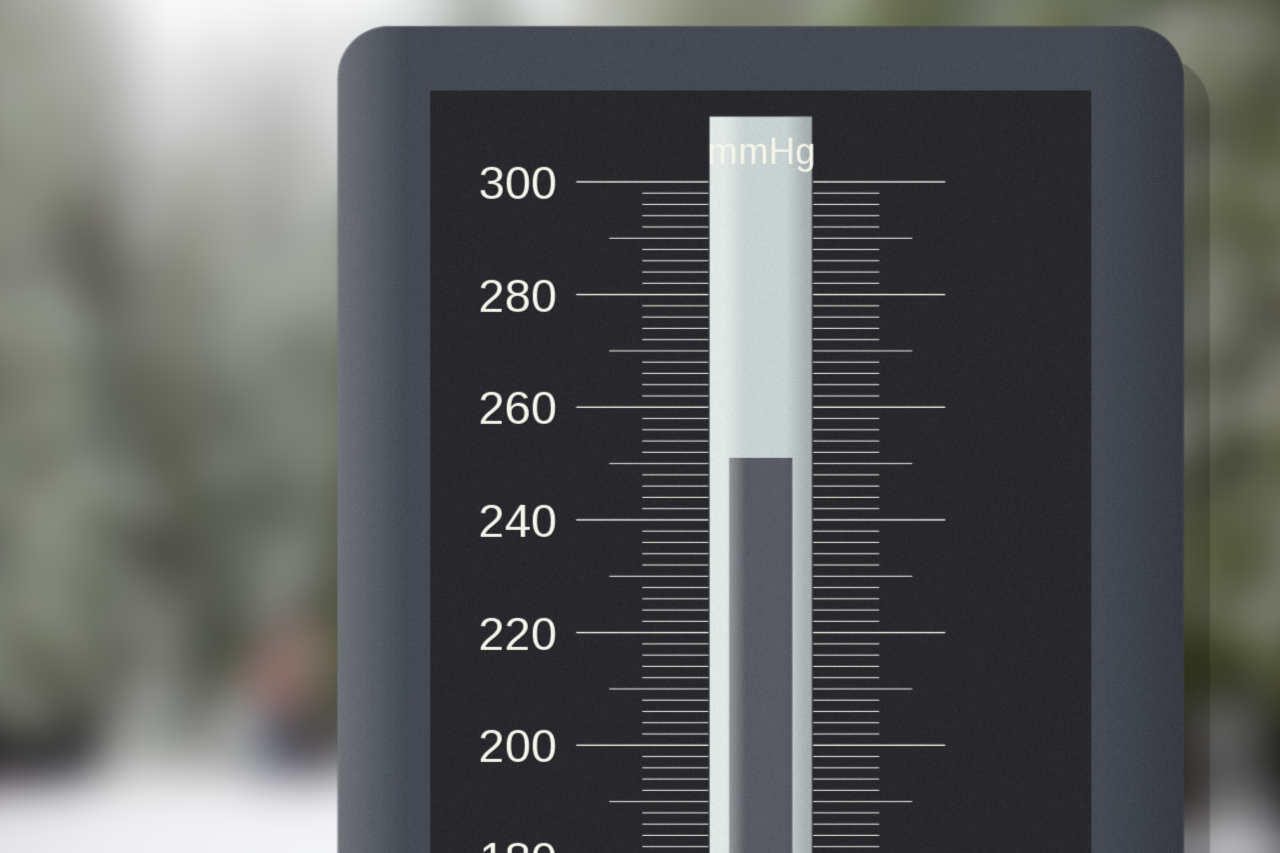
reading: 251
